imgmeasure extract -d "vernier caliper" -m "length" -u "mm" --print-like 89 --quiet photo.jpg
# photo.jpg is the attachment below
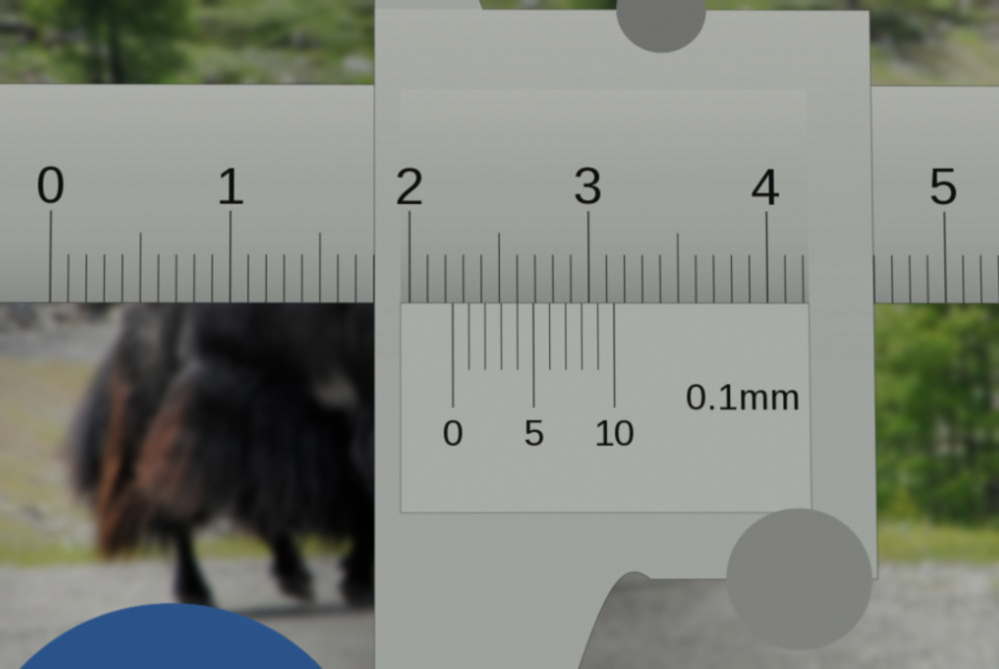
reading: 22.4
